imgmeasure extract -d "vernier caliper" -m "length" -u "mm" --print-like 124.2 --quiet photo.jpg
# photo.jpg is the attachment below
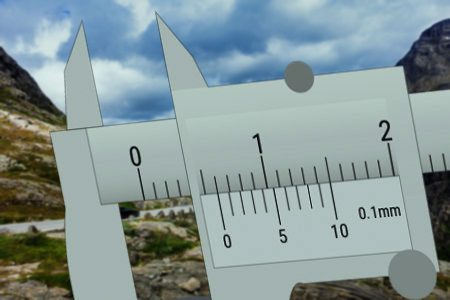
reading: 6.0
